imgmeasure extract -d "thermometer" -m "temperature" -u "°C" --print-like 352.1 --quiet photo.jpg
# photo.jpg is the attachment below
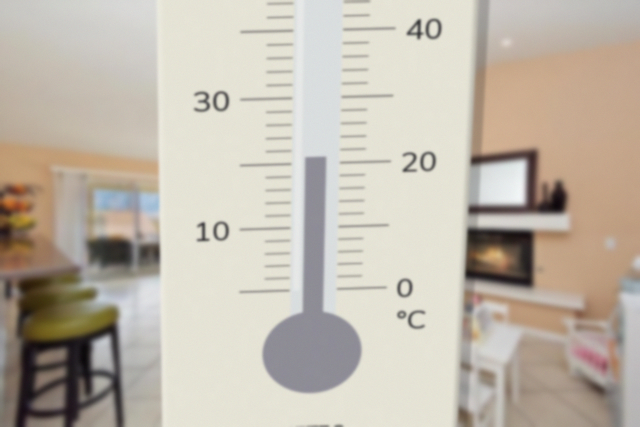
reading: 21
